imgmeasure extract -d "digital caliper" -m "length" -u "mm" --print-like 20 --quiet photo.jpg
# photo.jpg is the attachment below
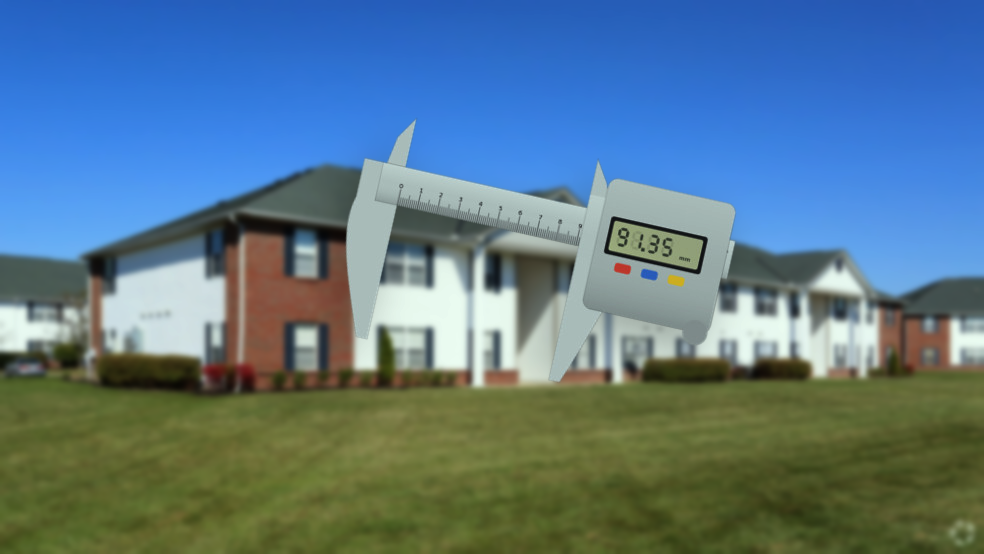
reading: 91.35
